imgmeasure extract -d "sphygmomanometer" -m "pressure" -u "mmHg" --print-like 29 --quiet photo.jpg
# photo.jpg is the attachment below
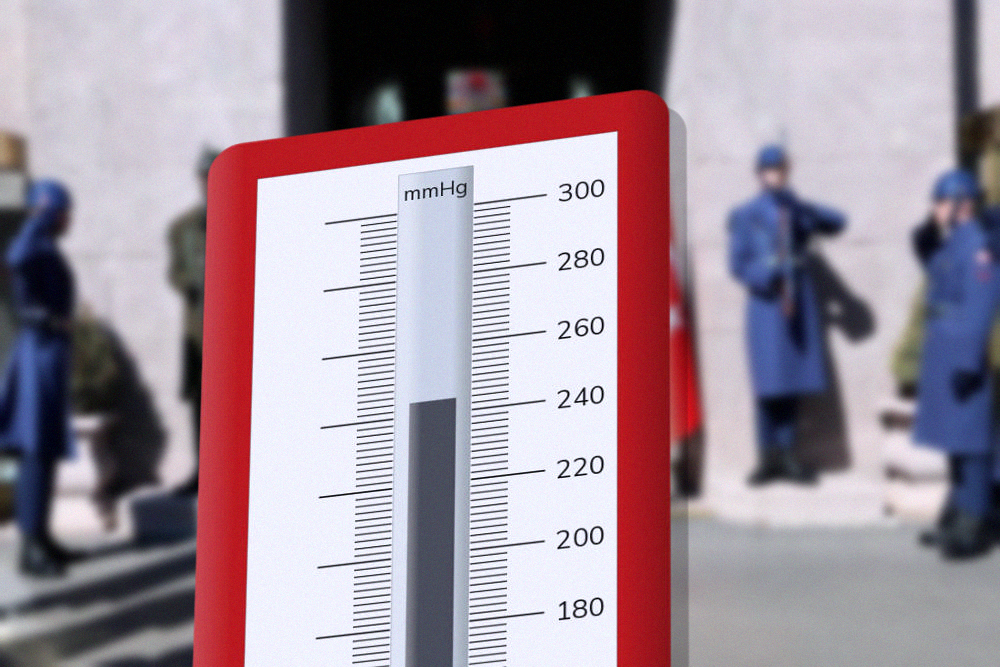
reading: 244
